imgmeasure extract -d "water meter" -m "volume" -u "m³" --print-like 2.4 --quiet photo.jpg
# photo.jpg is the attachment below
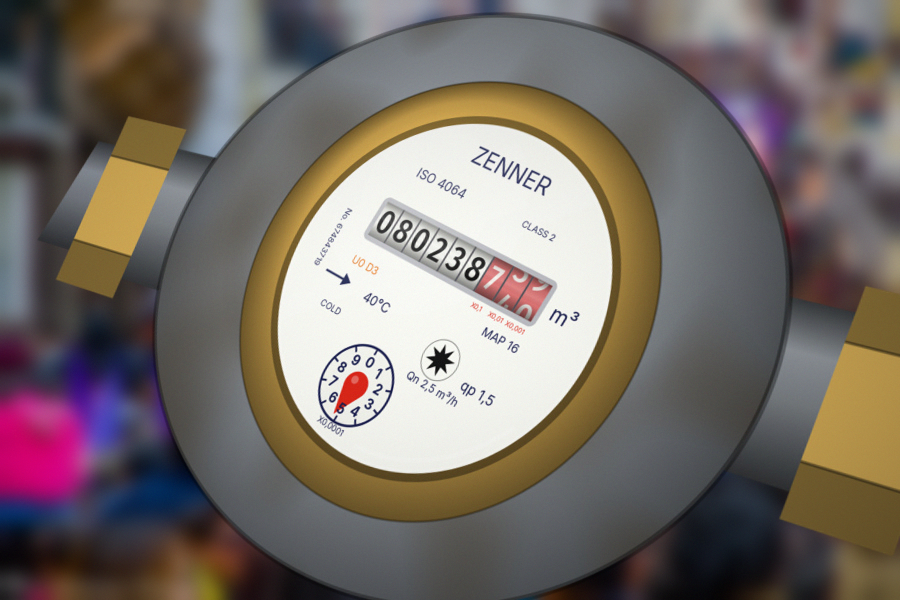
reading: 80238.7395
